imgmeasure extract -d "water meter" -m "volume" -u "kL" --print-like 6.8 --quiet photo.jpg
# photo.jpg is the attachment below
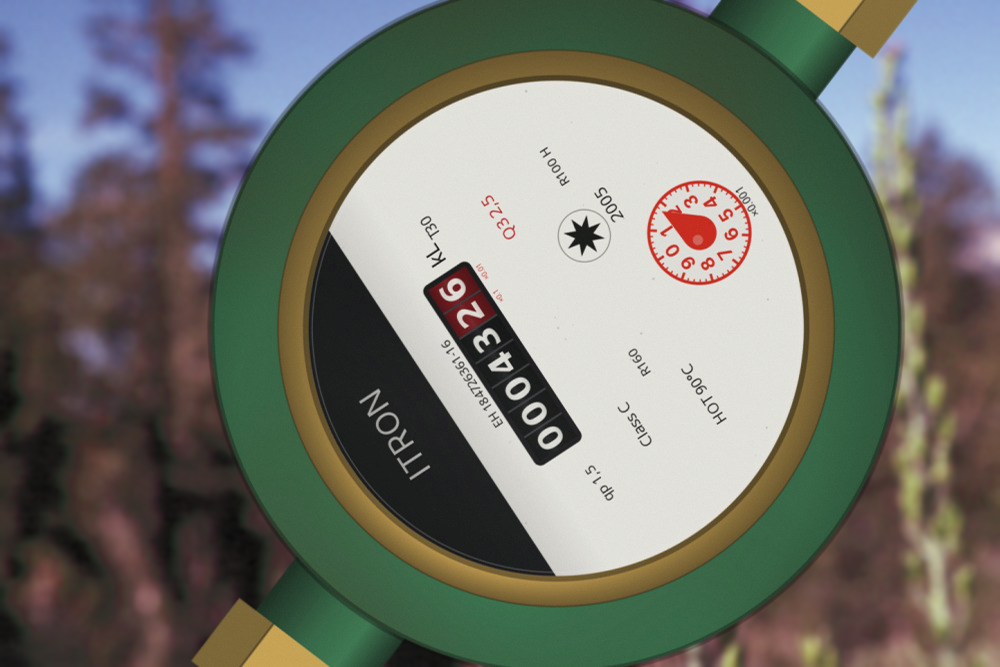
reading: 43.261
